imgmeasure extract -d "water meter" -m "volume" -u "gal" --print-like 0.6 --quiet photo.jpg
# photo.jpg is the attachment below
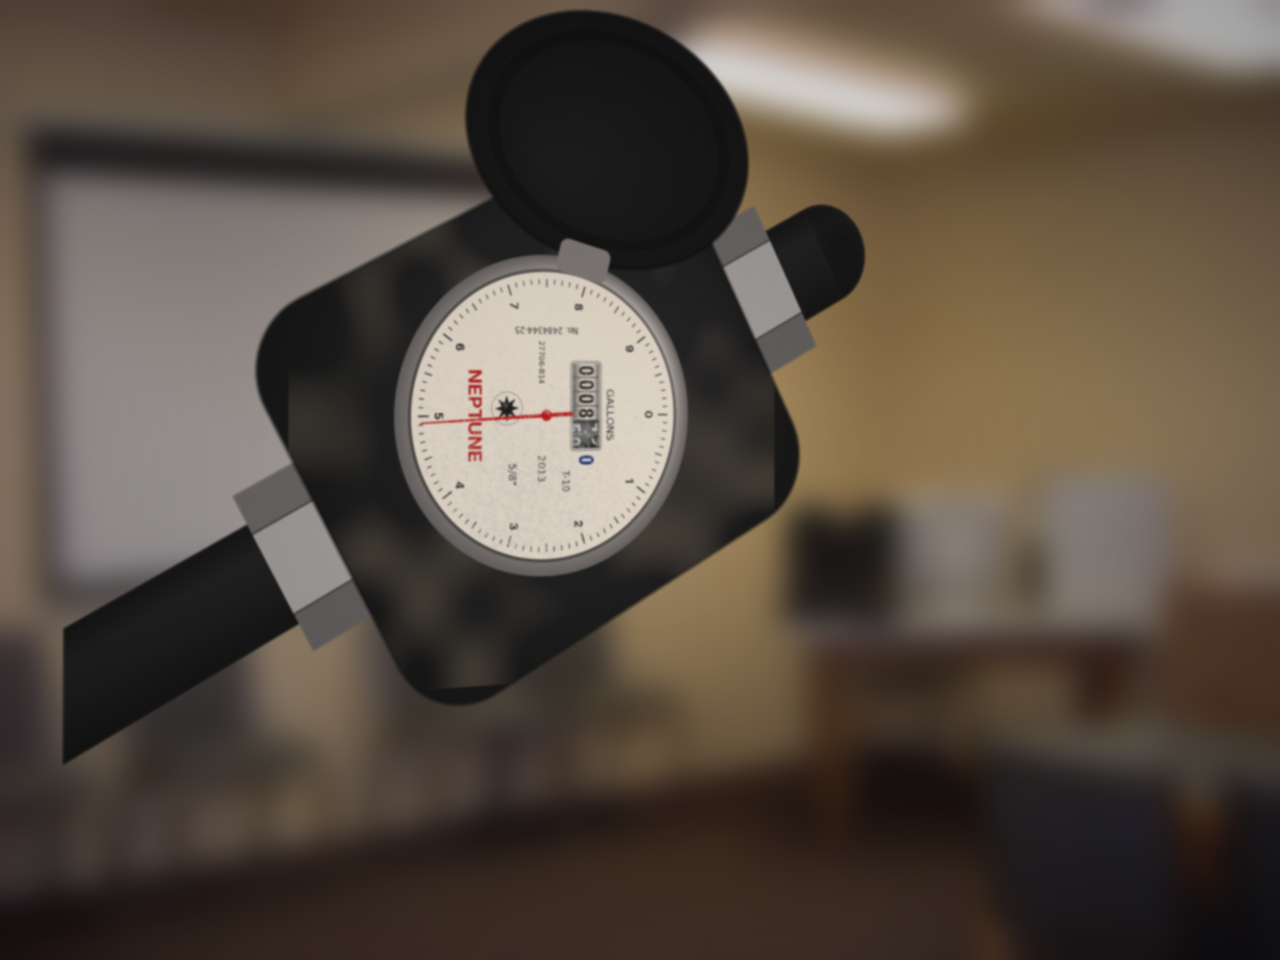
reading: 8494.9
